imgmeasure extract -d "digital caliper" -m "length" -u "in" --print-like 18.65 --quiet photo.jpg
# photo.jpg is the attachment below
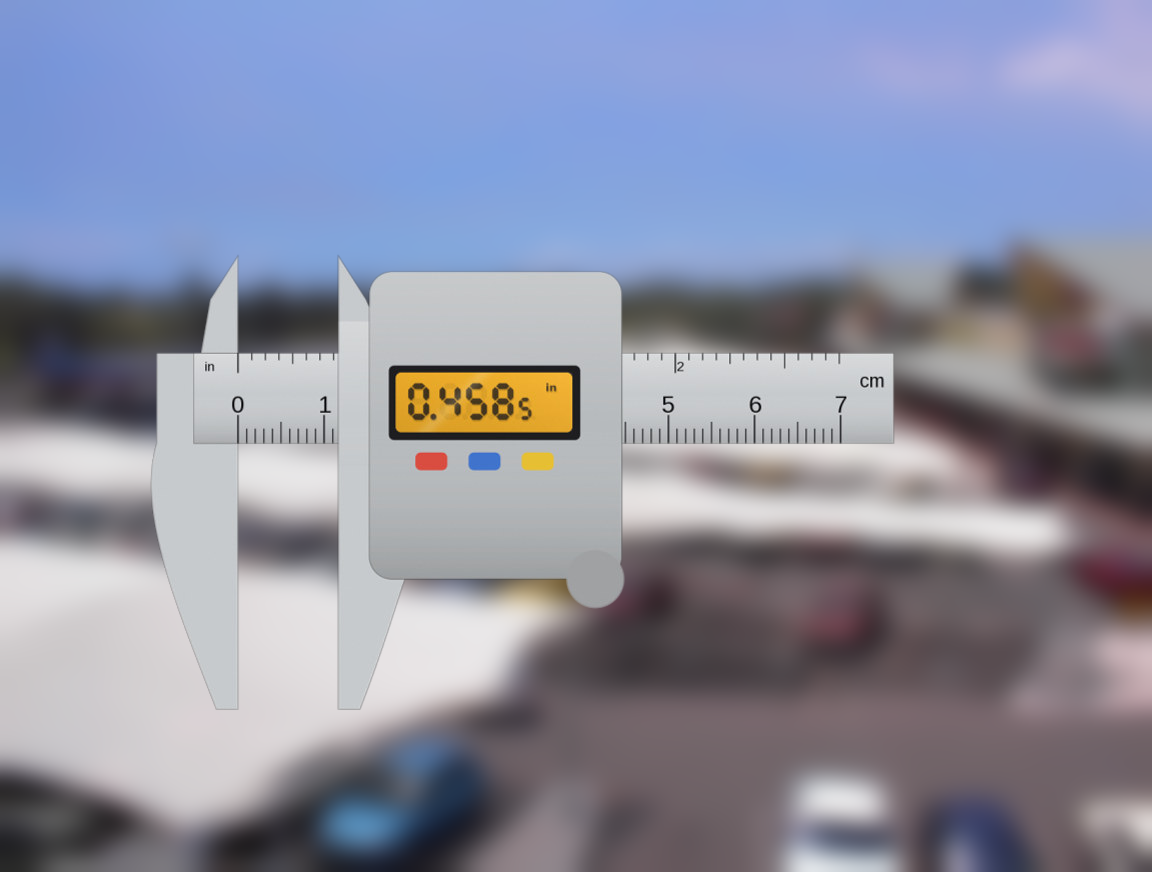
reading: 0.4585
